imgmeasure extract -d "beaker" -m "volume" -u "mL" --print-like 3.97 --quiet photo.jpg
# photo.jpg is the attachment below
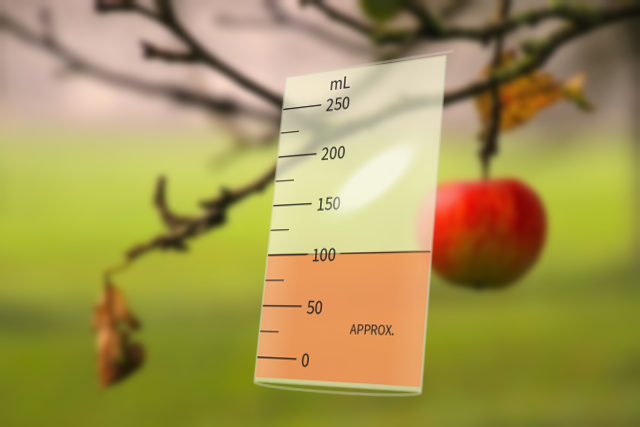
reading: 100
